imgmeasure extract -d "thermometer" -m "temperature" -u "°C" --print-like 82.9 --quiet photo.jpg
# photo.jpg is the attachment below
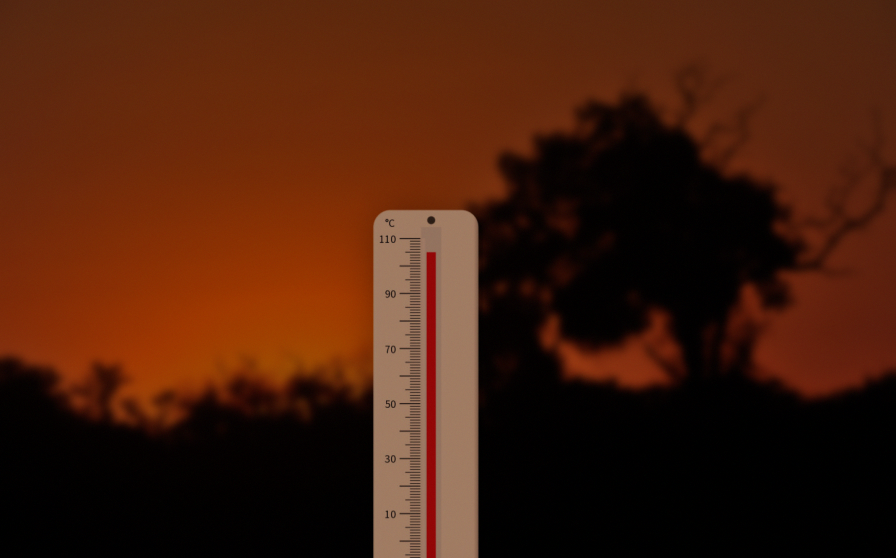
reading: 105
